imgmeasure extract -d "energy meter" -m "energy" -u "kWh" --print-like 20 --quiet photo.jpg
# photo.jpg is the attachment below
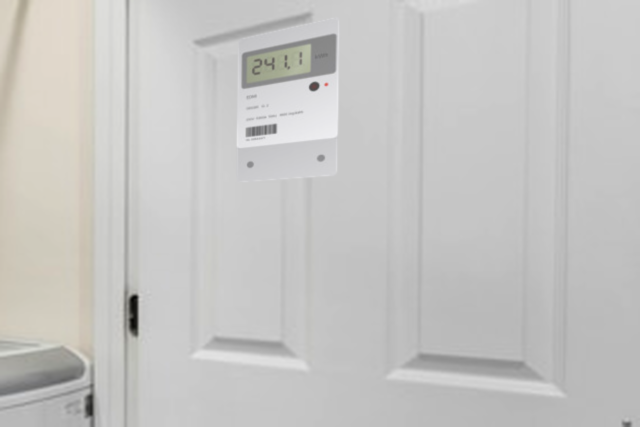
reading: 241.1
